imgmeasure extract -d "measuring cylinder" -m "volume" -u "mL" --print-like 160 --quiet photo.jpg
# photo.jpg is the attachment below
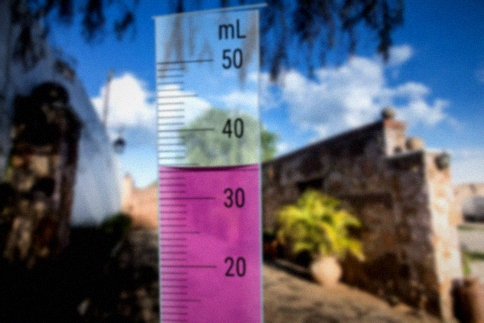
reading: 34
